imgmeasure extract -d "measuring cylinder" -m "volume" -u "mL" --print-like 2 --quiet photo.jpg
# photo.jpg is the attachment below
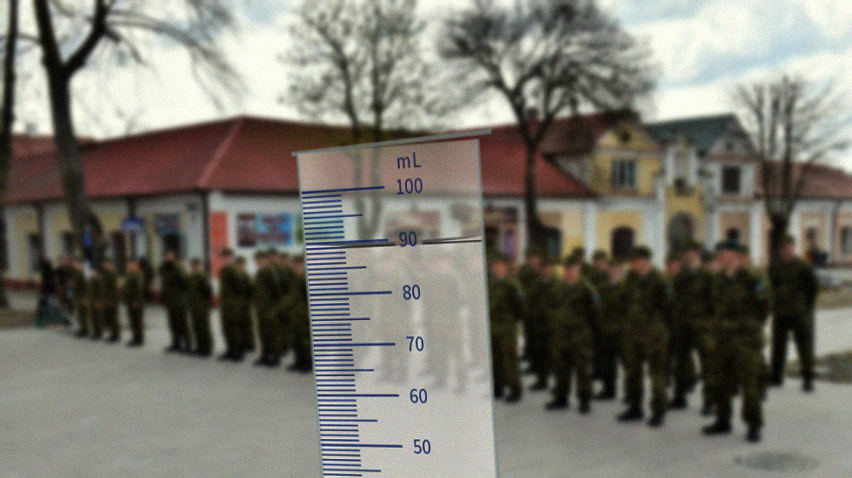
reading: 89
